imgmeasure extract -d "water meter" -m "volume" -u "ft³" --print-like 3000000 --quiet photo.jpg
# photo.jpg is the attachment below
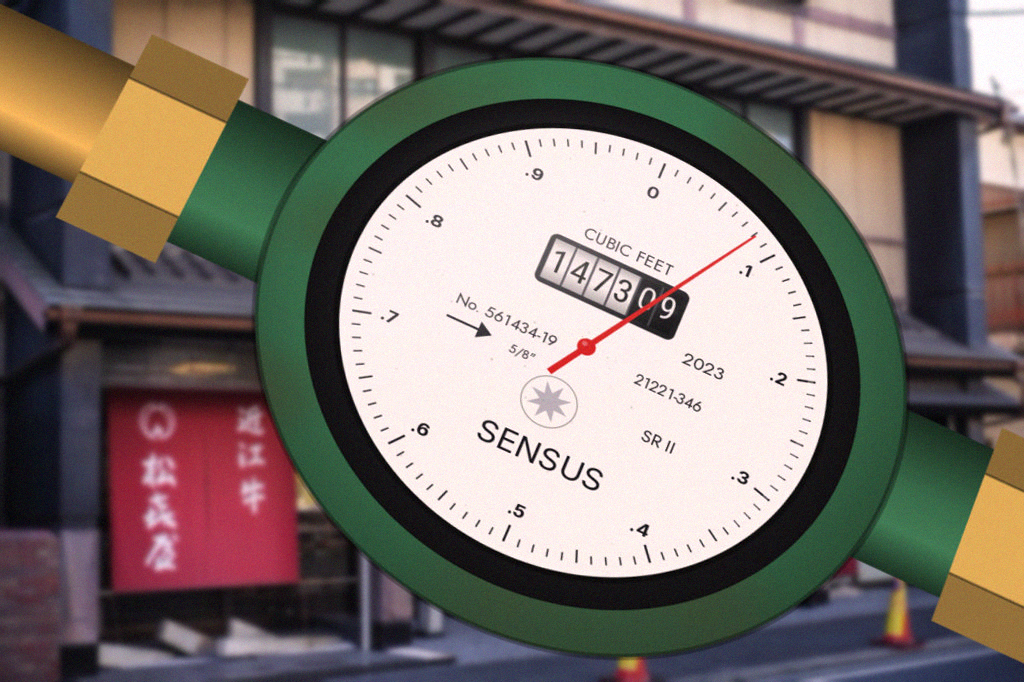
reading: 147309.08
